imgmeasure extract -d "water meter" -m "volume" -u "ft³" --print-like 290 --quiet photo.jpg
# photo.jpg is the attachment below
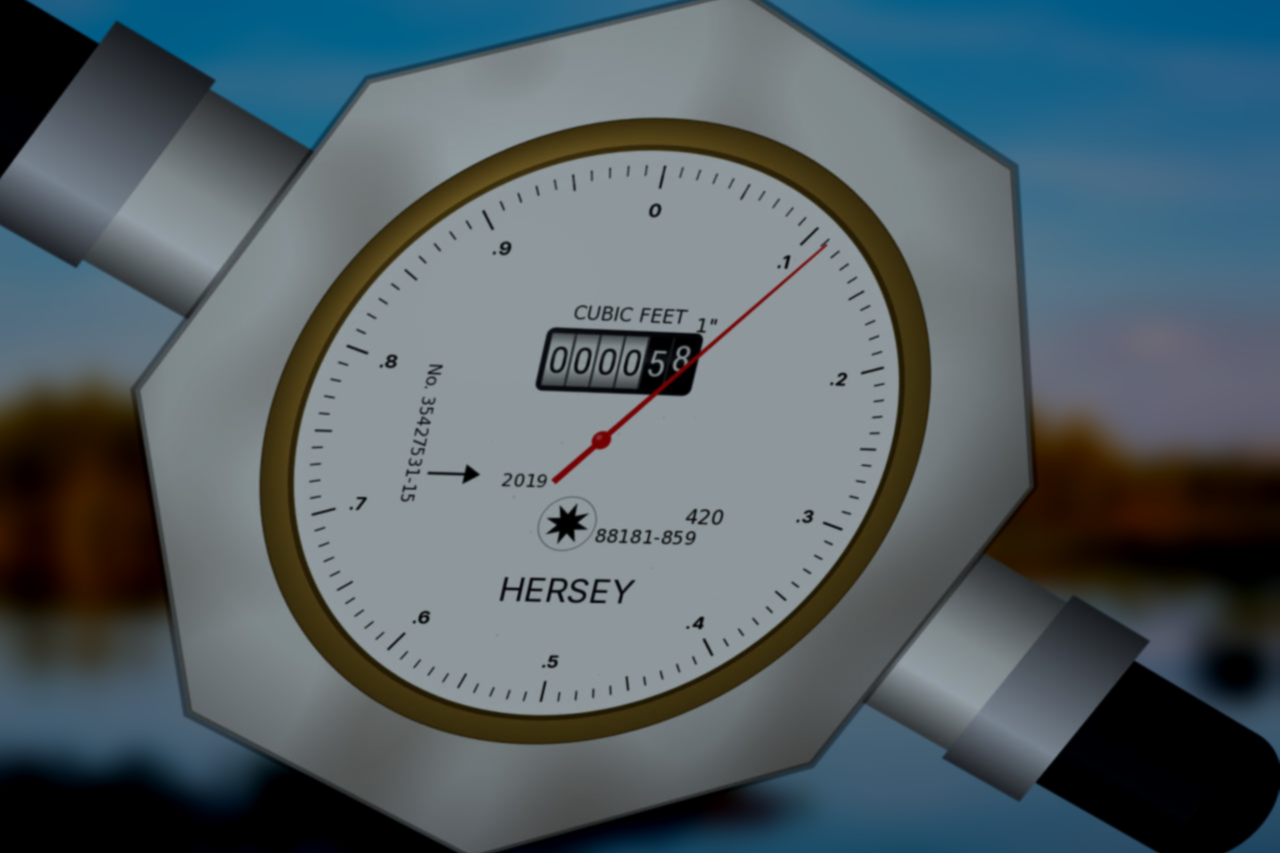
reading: 58.11
